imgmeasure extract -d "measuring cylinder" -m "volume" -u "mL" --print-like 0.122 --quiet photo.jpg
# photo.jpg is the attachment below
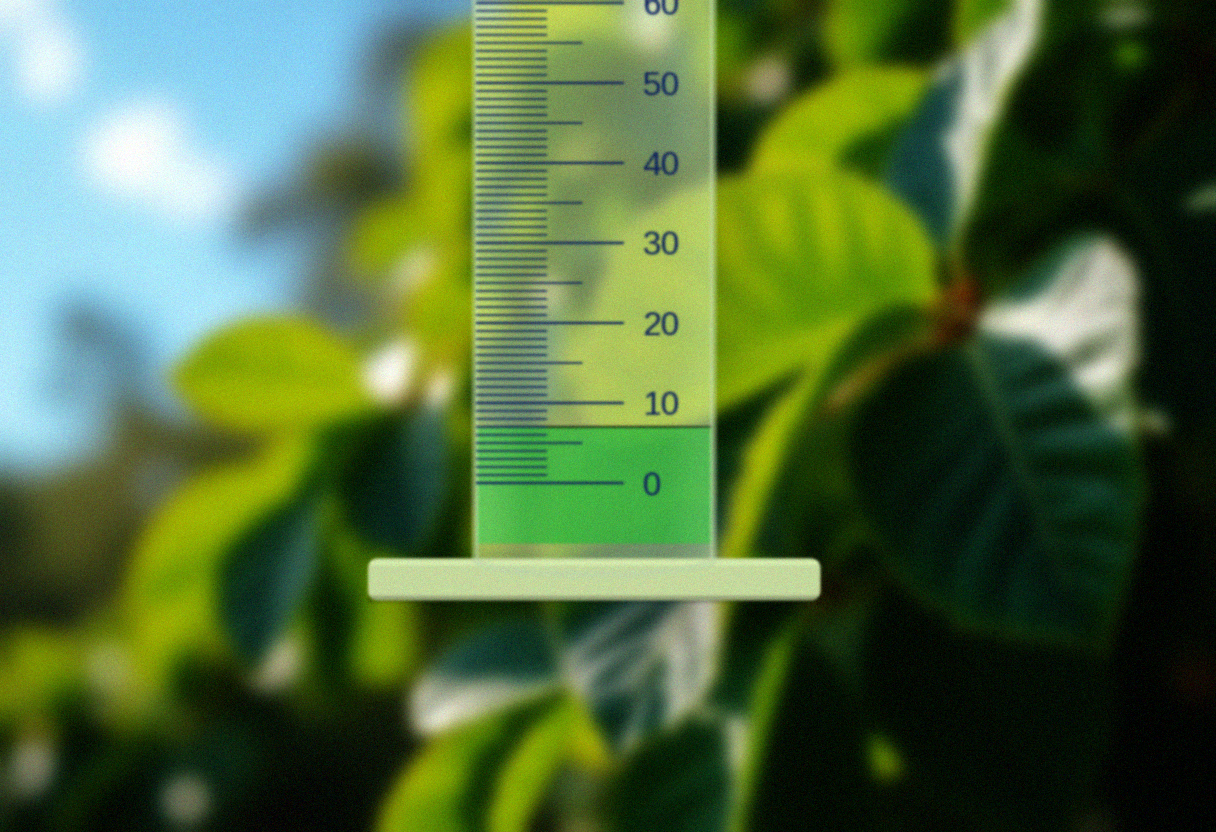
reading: 7
